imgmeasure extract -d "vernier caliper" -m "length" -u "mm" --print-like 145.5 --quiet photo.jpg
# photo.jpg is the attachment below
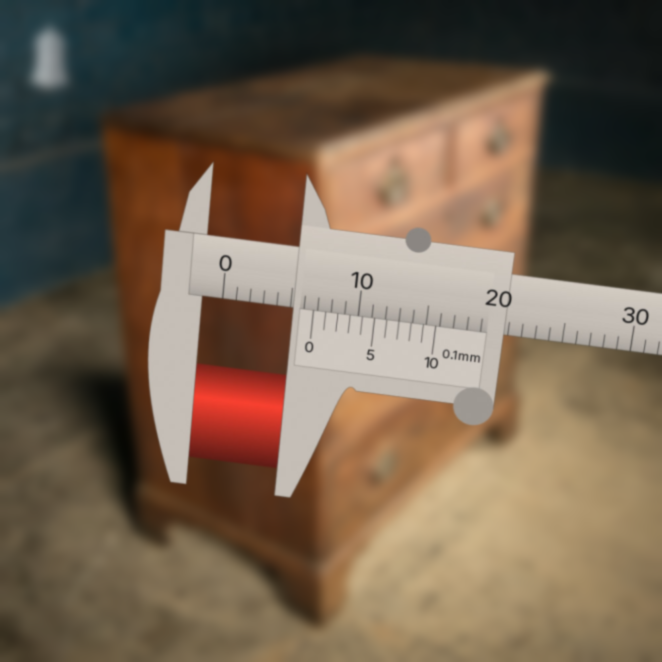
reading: 6.7
